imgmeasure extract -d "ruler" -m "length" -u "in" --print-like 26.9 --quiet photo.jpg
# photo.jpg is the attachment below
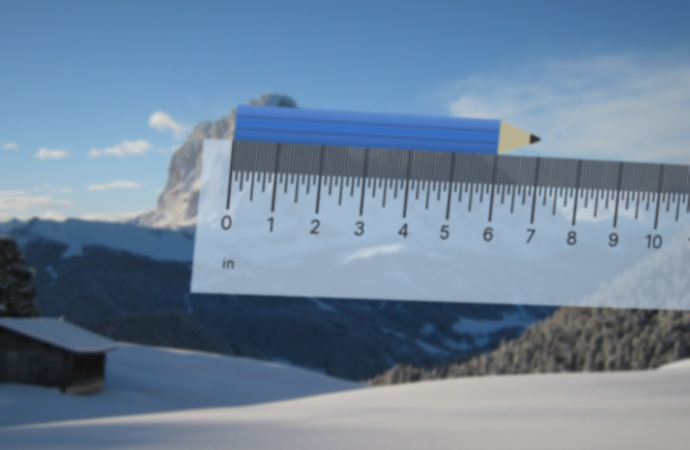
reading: 7
